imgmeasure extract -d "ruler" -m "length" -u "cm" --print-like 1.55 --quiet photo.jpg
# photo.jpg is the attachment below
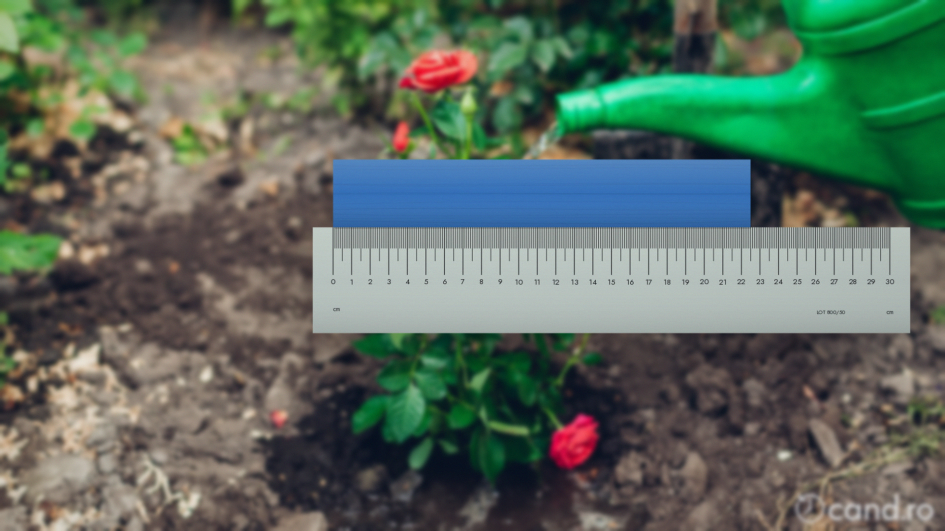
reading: 22.5
